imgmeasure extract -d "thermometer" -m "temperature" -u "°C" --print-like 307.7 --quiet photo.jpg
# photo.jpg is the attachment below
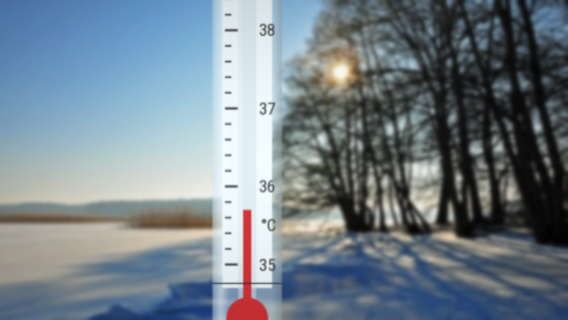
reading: 35.7
